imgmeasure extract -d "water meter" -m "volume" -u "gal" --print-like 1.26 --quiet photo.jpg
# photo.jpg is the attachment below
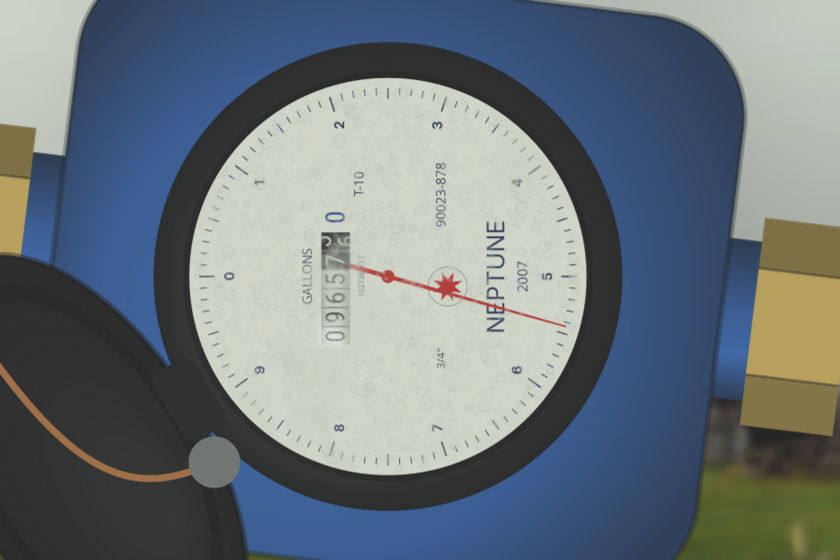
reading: 965755.4
